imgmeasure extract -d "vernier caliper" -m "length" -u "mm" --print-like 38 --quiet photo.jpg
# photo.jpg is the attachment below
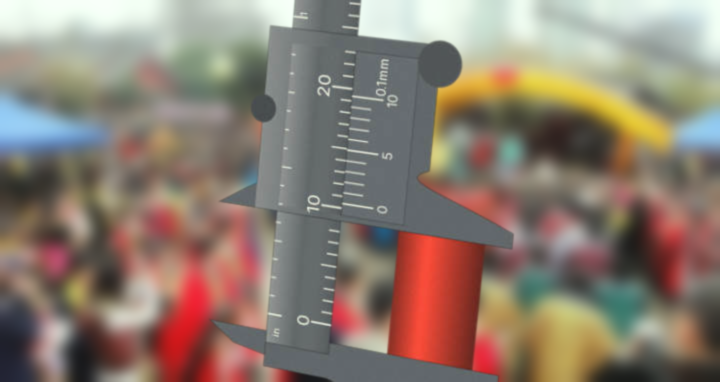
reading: 10.4
